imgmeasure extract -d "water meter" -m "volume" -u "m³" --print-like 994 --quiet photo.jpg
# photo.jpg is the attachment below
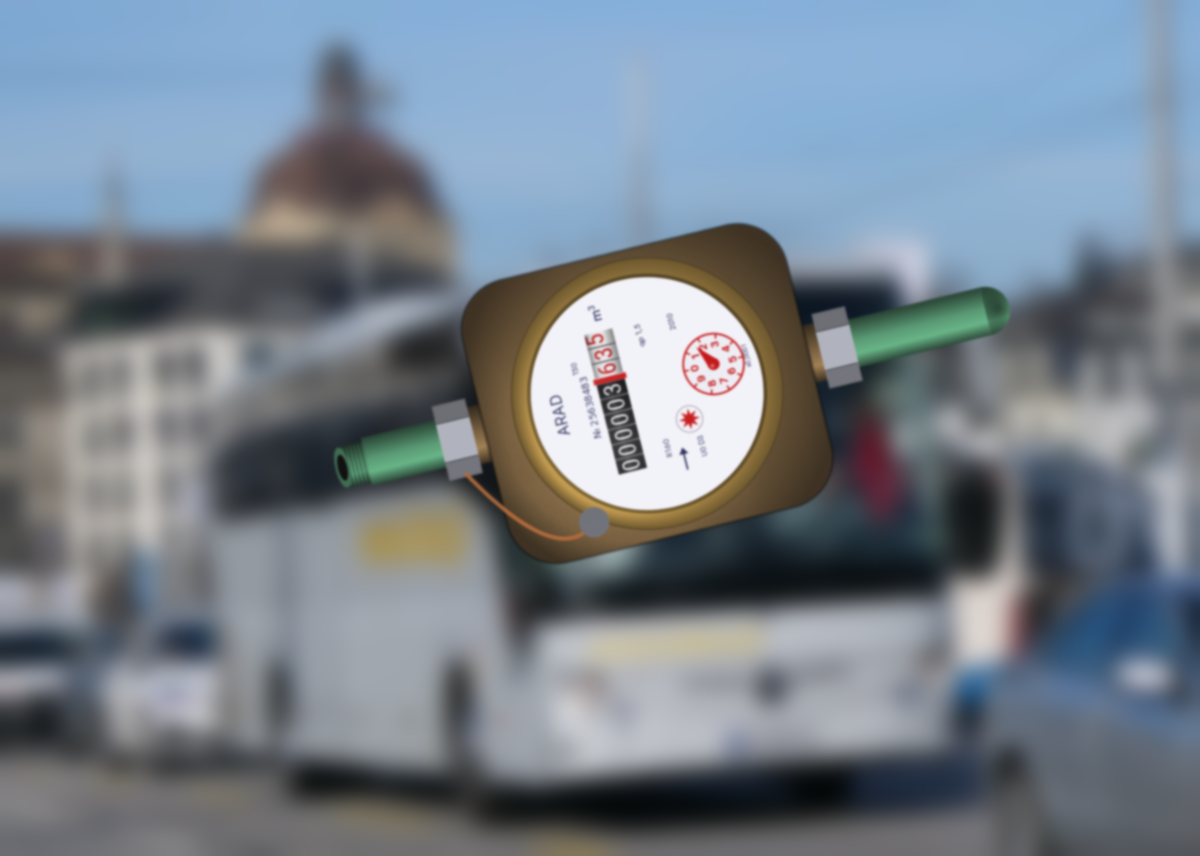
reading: 3.6351
